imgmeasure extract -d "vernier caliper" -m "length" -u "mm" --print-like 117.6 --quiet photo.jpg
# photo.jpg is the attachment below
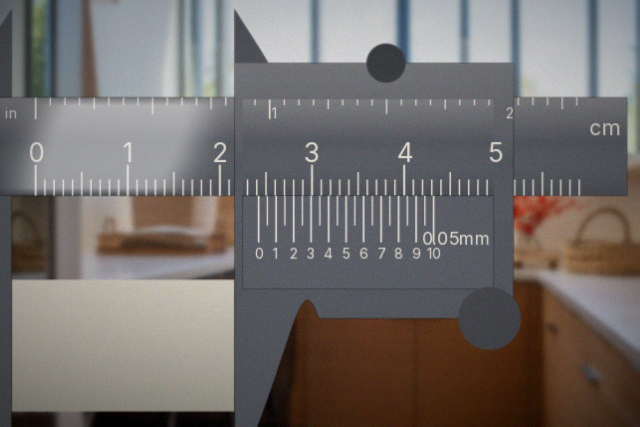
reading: 24.2
